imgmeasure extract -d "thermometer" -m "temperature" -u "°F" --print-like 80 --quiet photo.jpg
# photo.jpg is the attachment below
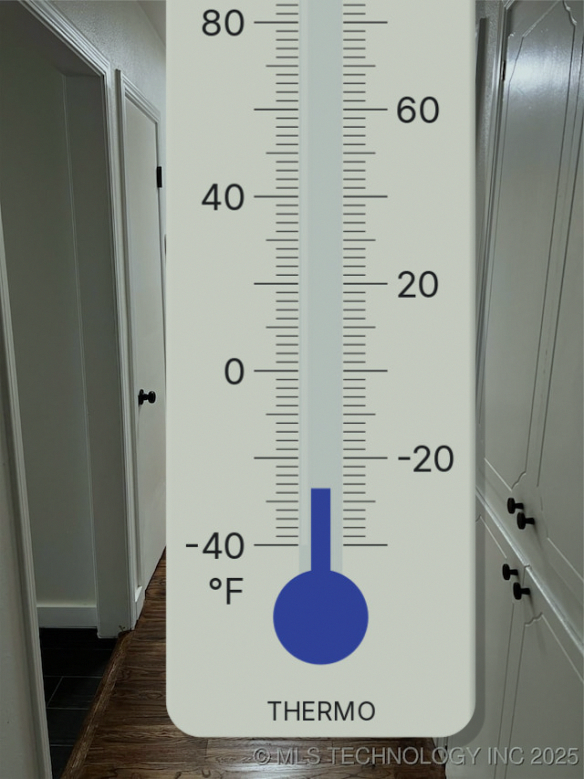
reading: -27
